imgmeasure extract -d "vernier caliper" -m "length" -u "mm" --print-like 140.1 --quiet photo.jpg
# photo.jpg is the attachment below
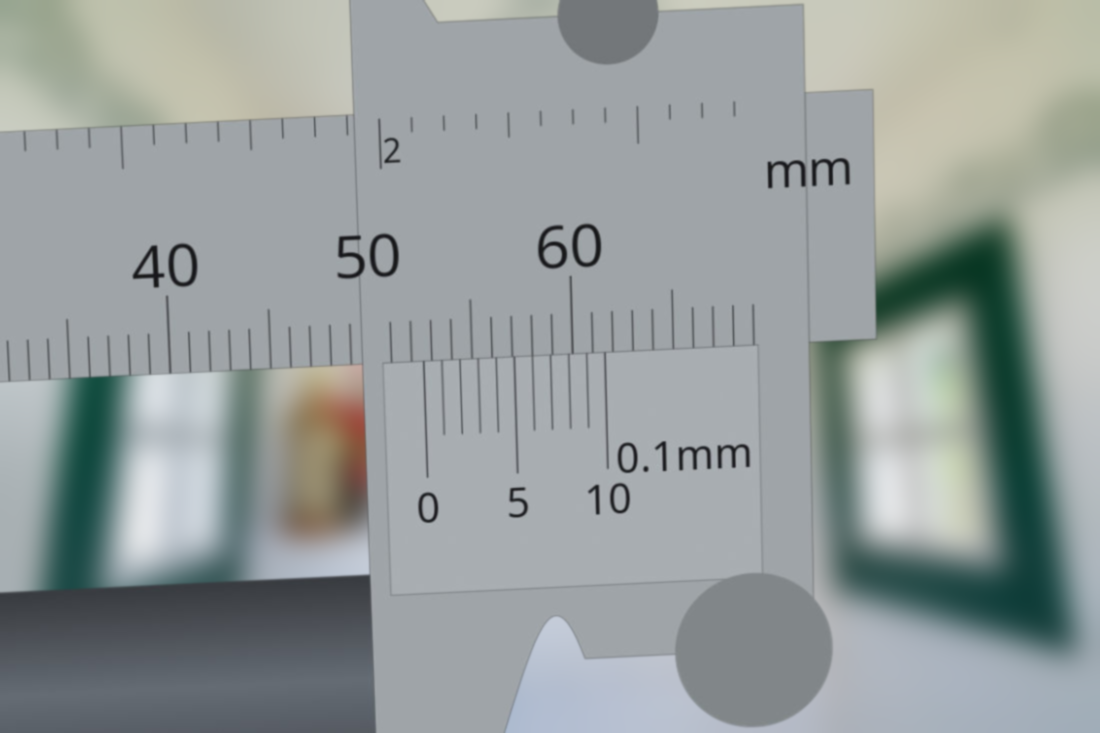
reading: 52.6
